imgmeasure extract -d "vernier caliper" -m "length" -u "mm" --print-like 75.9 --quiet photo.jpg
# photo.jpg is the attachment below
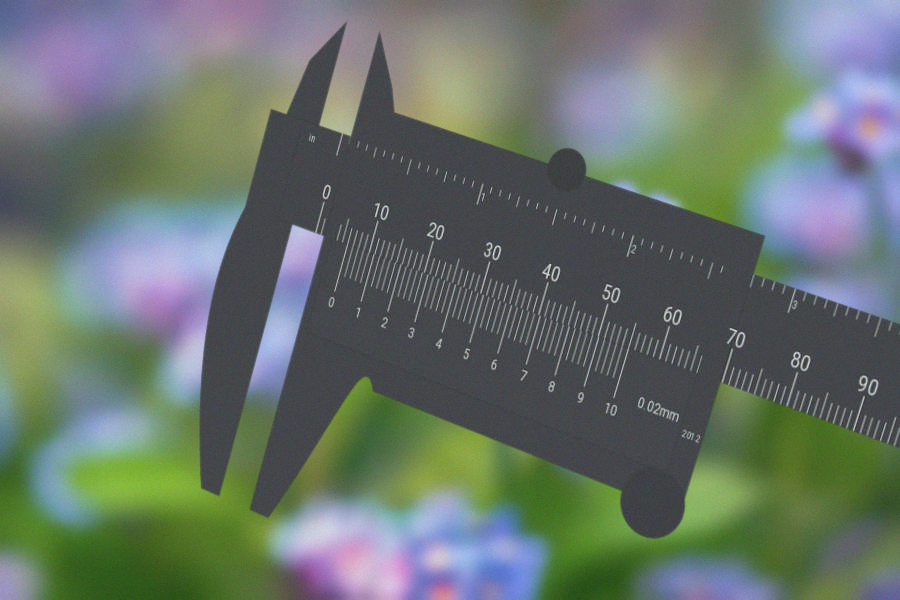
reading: 6.0
